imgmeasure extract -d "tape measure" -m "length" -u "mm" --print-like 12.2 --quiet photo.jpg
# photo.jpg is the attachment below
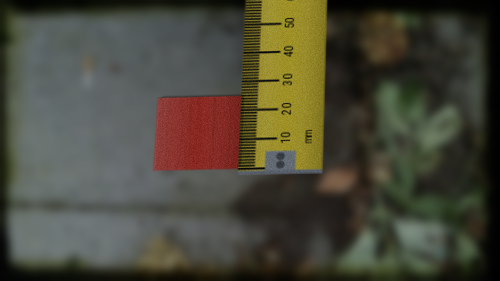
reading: 25
